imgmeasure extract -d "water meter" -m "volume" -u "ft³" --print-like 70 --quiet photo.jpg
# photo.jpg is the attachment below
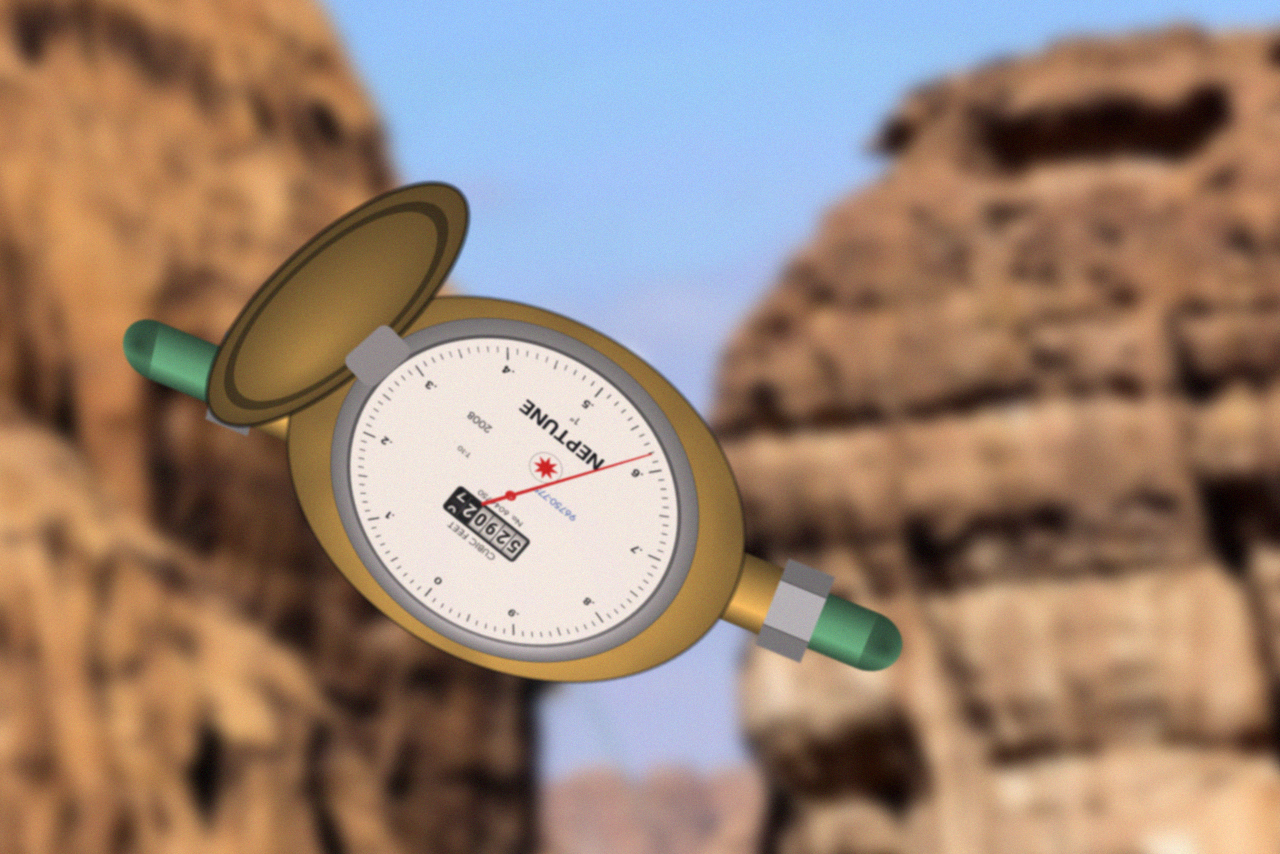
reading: 529026.58
